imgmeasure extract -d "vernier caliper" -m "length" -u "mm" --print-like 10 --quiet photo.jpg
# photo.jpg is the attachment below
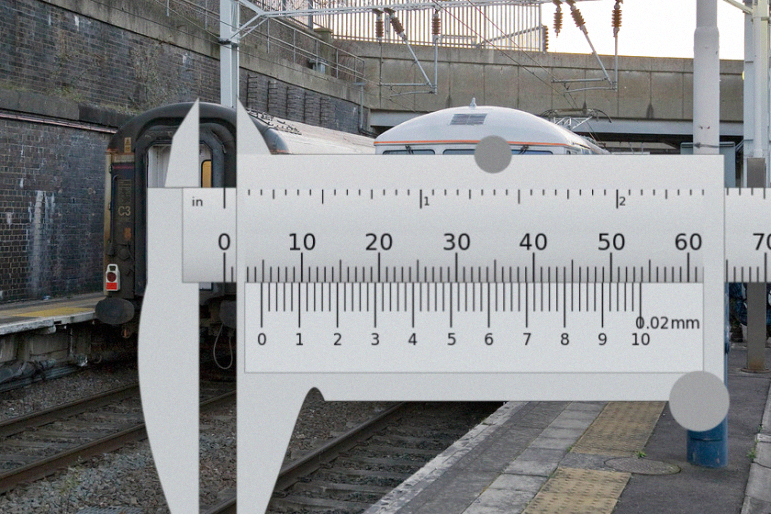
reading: 4.8
